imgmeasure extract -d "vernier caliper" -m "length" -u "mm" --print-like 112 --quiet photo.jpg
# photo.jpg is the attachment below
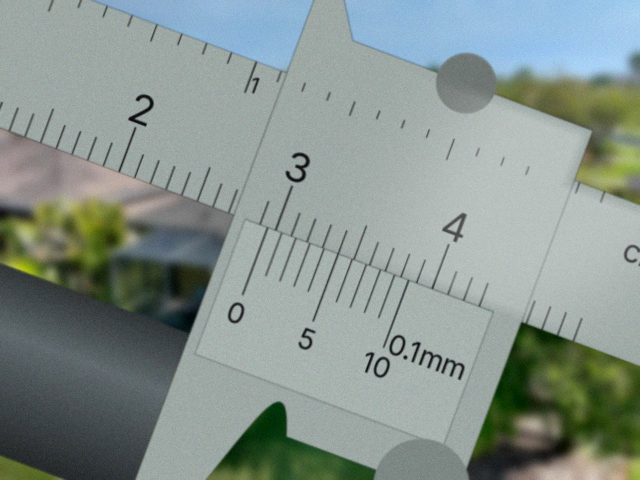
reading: 29.5
